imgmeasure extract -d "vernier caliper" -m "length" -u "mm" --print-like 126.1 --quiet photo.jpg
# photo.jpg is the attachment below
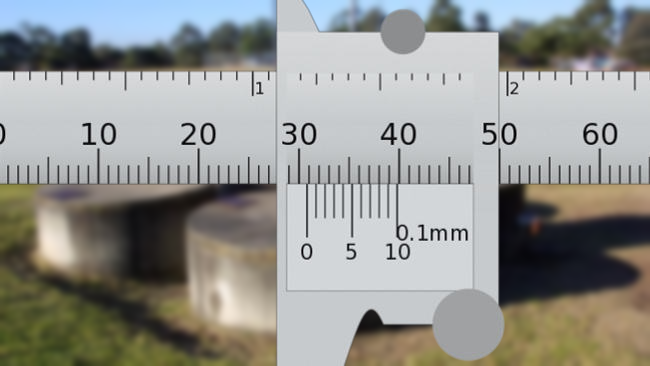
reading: 30.8
